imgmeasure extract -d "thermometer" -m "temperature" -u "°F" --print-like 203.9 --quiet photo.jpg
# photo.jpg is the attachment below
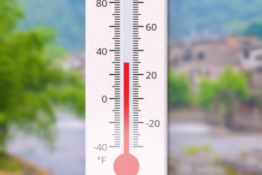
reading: 30
